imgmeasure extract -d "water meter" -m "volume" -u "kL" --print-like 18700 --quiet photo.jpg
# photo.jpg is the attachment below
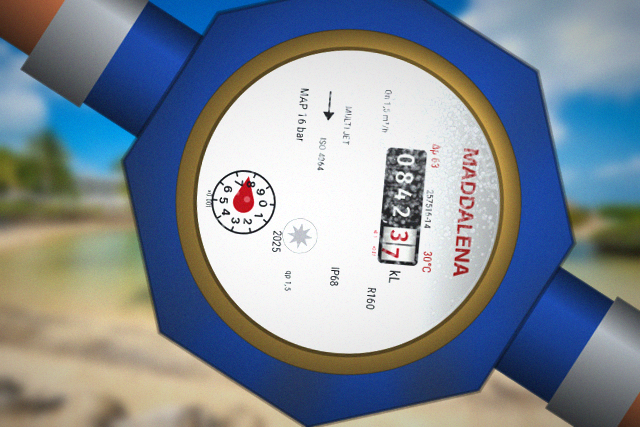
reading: 842.367
